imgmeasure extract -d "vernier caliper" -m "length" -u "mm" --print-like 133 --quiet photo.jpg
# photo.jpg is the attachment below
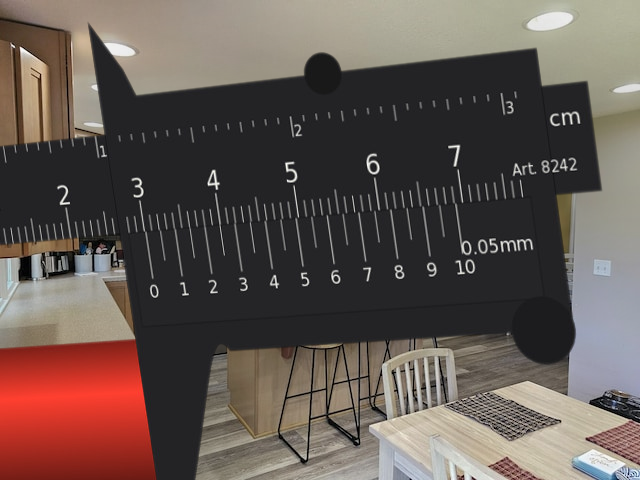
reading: 30.2
